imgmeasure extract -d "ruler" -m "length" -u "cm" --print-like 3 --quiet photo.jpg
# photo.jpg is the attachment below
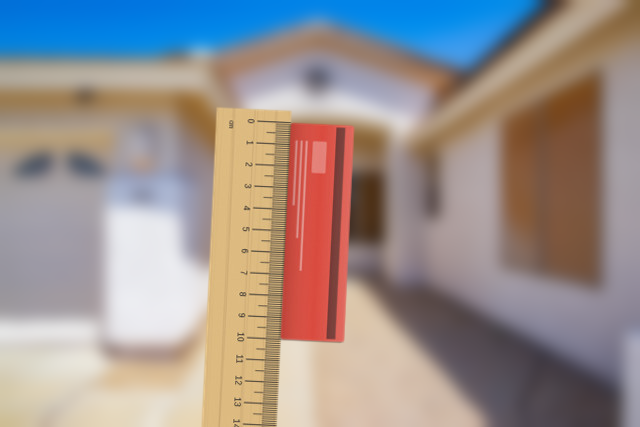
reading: 10
